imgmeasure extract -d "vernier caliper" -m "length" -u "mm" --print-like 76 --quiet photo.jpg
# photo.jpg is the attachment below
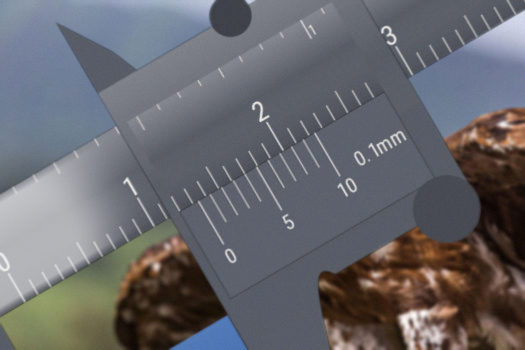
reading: 13.4
